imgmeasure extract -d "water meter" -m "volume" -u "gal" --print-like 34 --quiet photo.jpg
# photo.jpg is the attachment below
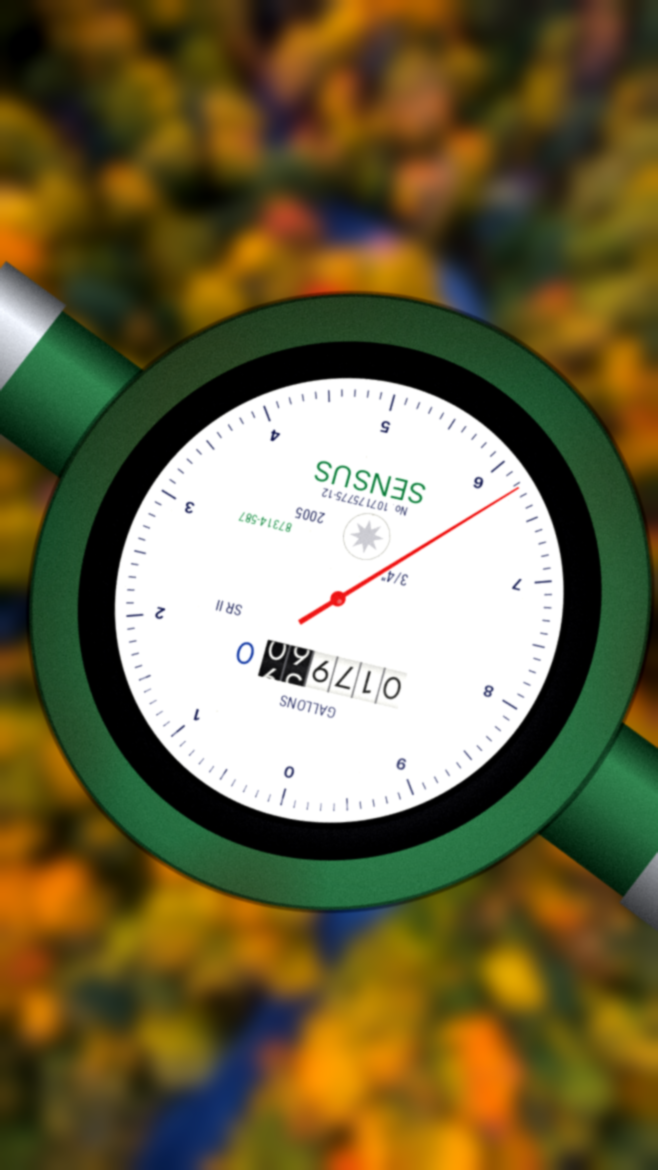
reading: 179596.2
